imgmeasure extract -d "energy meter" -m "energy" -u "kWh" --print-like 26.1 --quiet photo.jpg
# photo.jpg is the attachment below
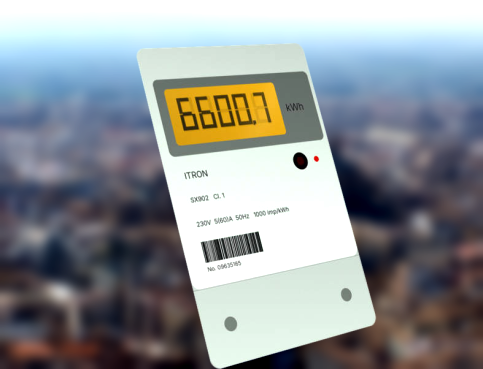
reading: 6600.7
